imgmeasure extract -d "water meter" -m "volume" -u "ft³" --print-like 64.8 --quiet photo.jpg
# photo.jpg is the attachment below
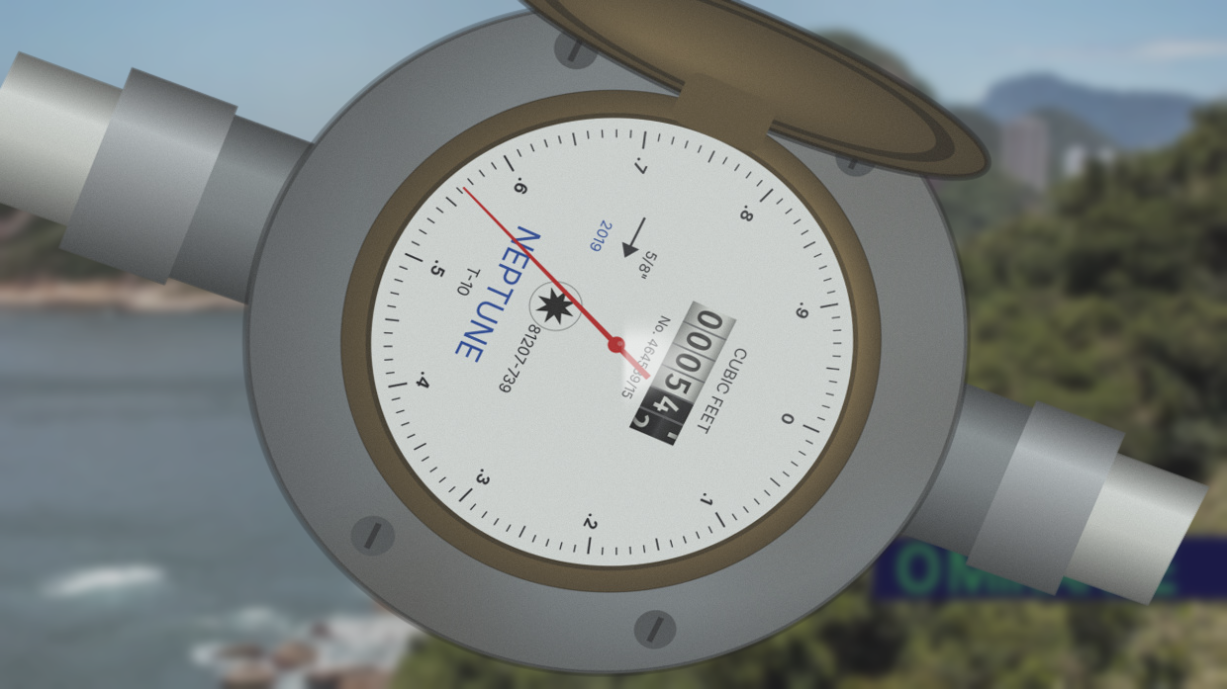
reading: 541.56
